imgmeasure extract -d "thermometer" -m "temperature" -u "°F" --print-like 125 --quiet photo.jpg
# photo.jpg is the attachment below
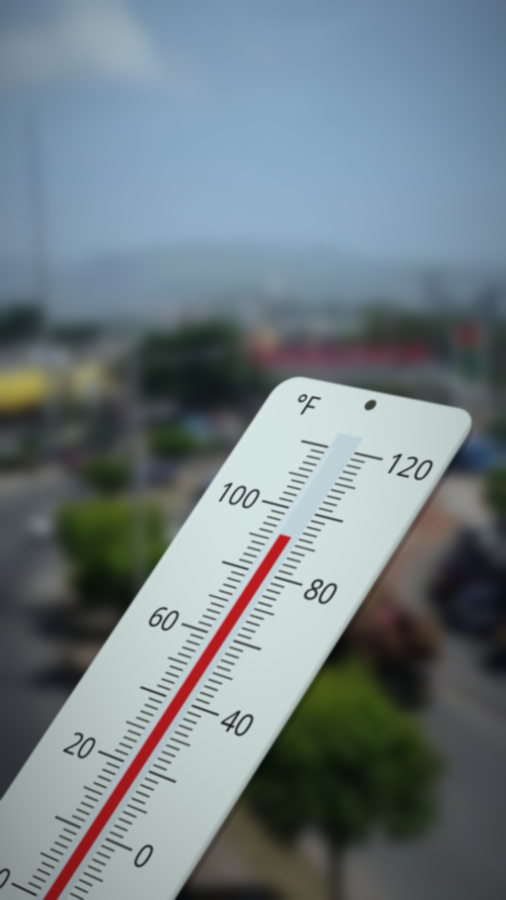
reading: 92
